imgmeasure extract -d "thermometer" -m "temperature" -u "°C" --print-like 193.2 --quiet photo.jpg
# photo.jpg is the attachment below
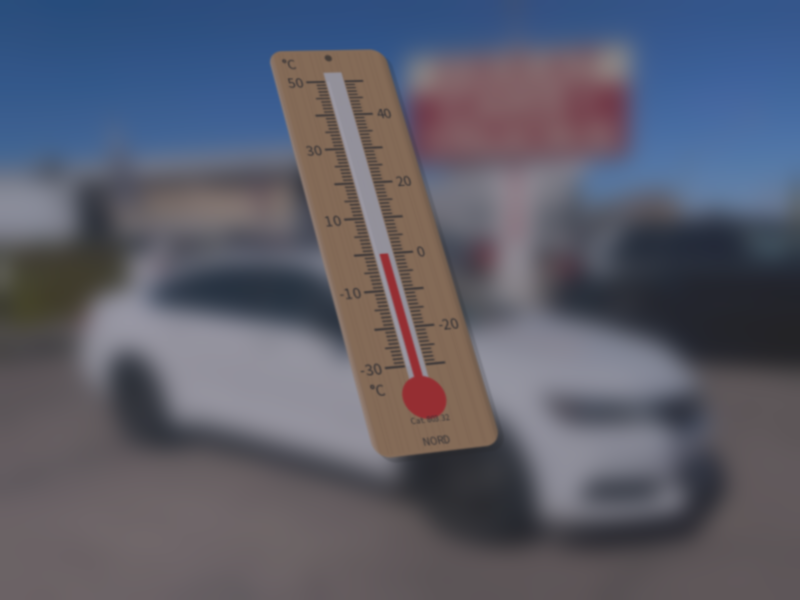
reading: 0
